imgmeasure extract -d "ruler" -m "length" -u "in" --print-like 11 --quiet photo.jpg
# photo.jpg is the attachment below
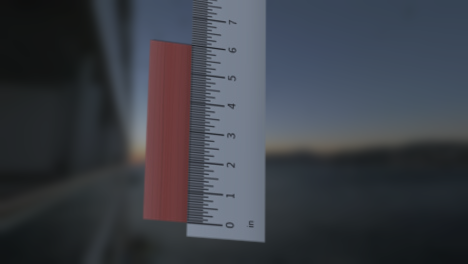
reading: 6
